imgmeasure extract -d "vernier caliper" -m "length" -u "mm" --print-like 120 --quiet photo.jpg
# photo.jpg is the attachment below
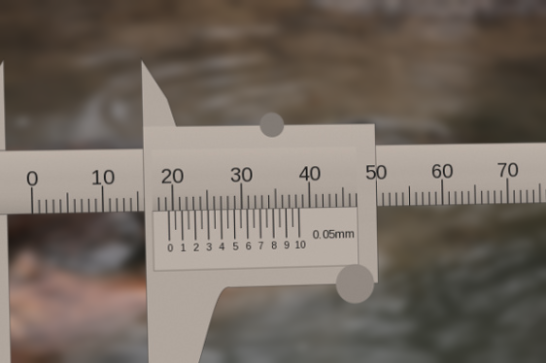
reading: 19.4
